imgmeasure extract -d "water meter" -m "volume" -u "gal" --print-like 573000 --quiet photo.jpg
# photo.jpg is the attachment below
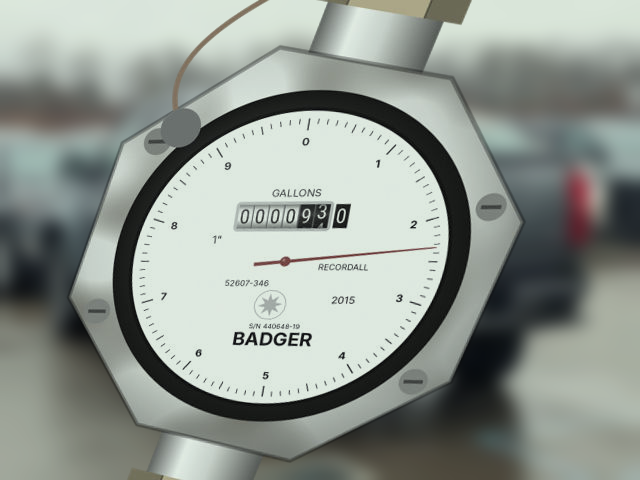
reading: 932.3
